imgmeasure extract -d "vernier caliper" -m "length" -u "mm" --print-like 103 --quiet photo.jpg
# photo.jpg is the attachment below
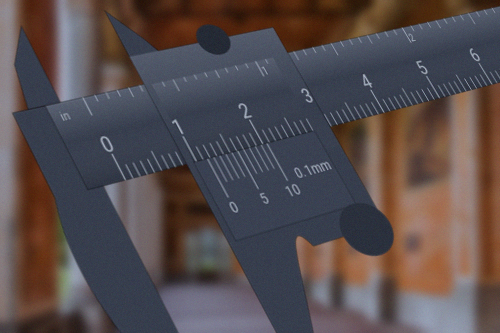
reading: 11.6
